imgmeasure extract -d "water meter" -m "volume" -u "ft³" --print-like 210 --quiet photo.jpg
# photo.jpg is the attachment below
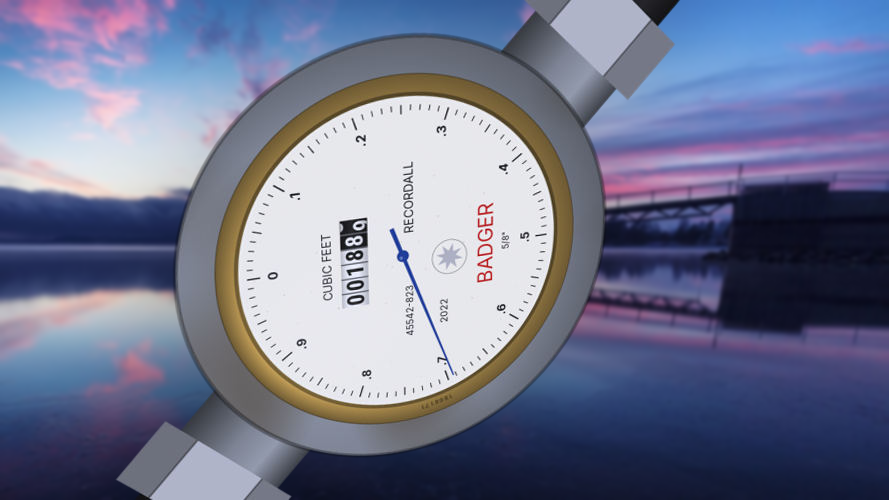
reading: 1888.69
